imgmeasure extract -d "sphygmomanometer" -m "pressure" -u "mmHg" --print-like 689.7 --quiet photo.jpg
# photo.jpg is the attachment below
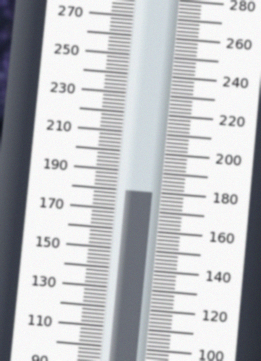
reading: 180
